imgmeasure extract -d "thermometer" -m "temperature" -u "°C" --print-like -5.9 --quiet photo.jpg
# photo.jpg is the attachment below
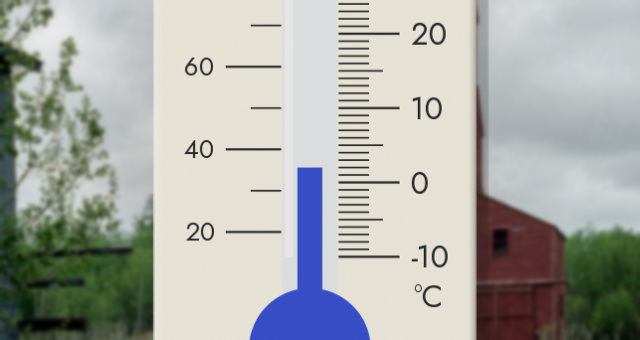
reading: 2
